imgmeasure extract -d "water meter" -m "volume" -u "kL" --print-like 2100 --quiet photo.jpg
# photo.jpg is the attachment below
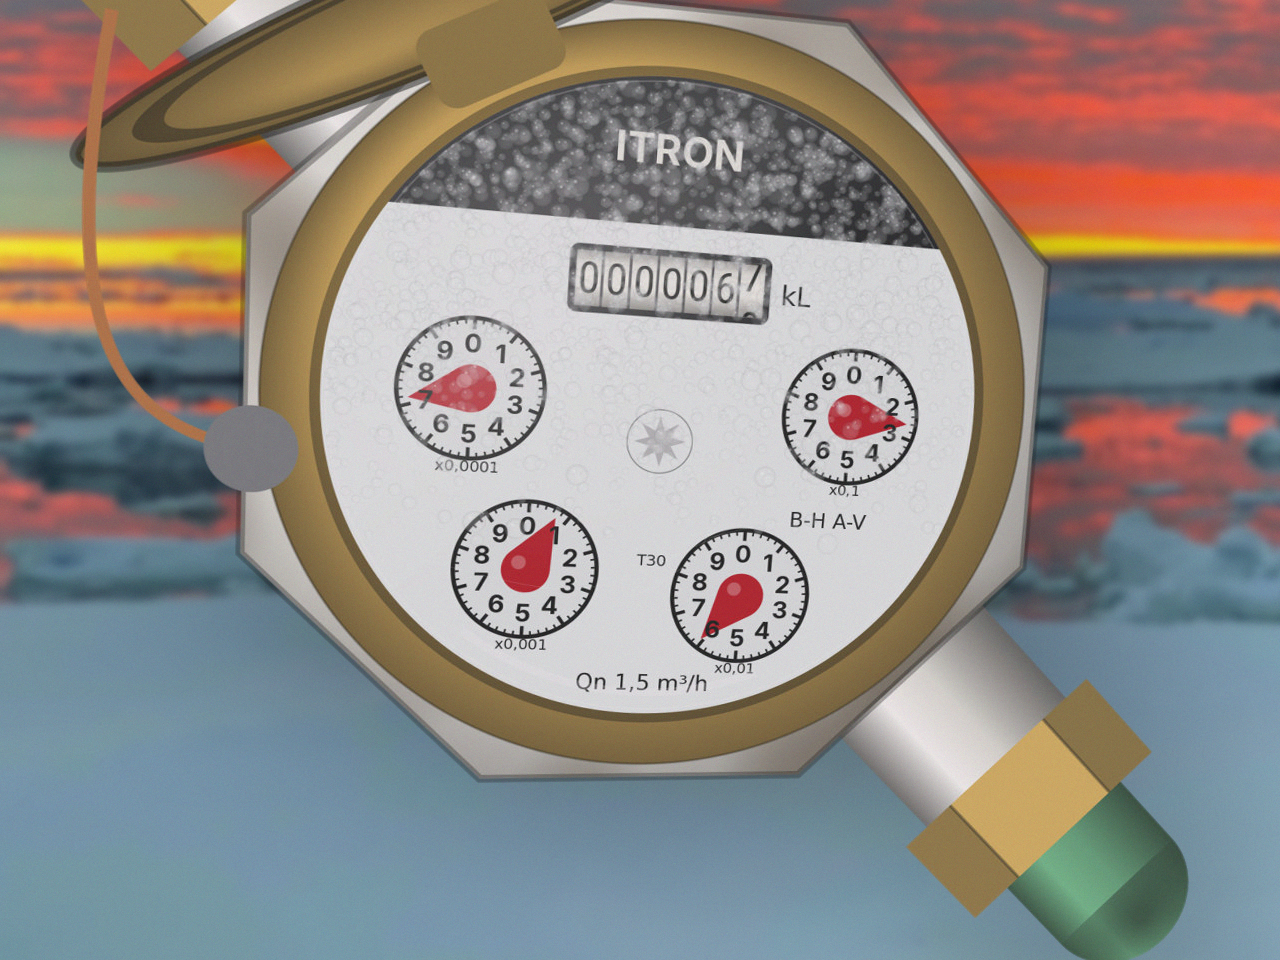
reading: 67.2607
